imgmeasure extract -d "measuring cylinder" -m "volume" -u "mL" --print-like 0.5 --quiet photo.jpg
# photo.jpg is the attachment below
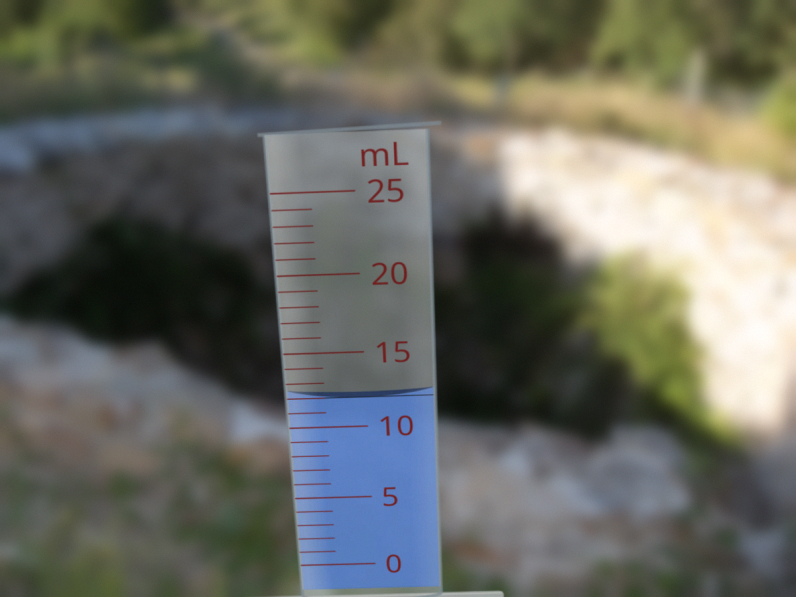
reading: 12
